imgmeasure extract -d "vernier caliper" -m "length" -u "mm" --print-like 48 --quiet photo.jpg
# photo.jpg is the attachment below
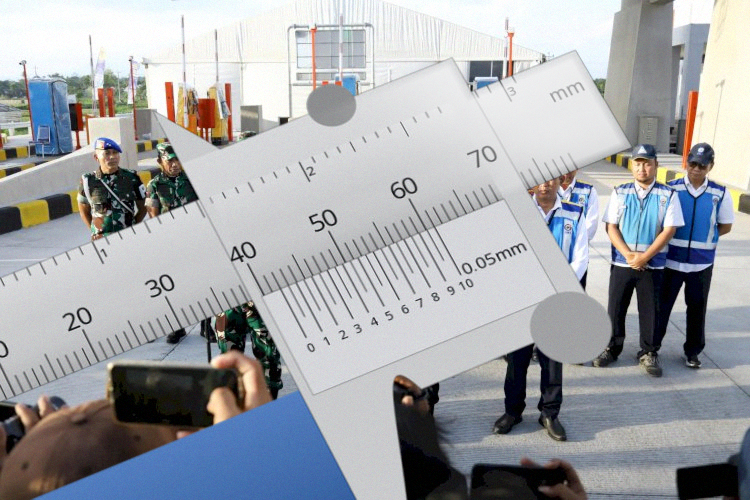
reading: 42.0
